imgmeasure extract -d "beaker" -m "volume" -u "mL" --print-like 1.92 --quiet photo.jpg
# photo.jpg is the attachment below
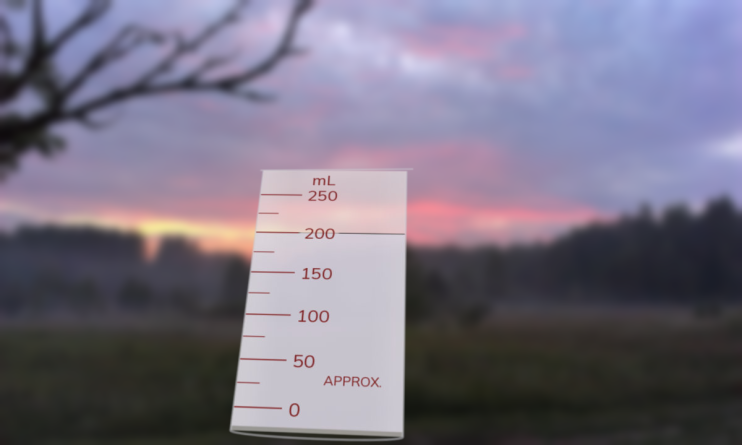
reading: 200
